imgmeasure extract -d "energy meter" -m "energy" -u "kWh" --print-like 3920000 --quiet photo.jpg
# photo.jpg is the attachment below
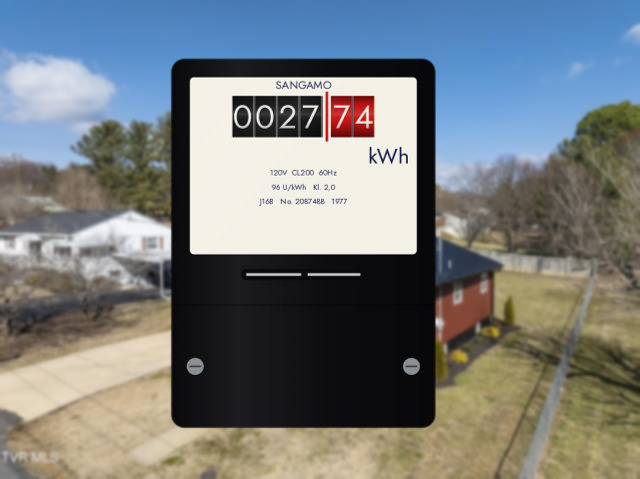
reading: 27.74
